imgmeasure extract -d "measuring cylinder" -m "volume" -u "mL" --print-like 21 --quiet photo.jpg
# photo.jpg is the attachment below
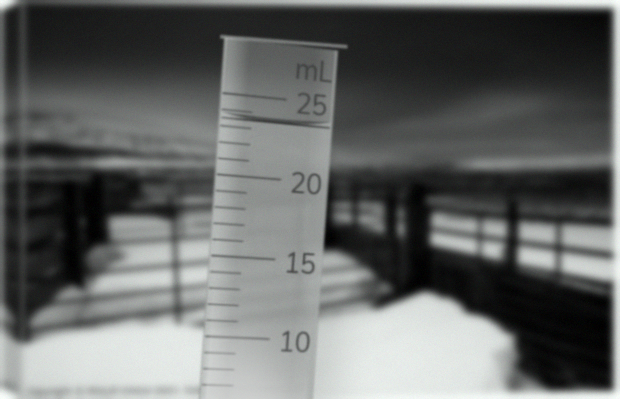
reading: 23.5
